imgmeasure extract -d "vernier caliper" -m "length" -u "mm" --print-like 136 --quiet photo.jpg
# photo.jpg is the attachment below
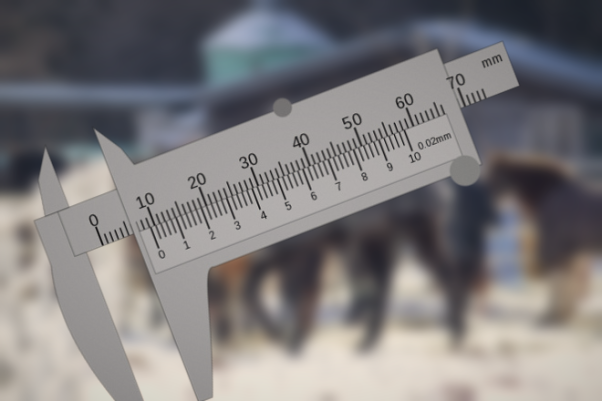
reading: 9.2
